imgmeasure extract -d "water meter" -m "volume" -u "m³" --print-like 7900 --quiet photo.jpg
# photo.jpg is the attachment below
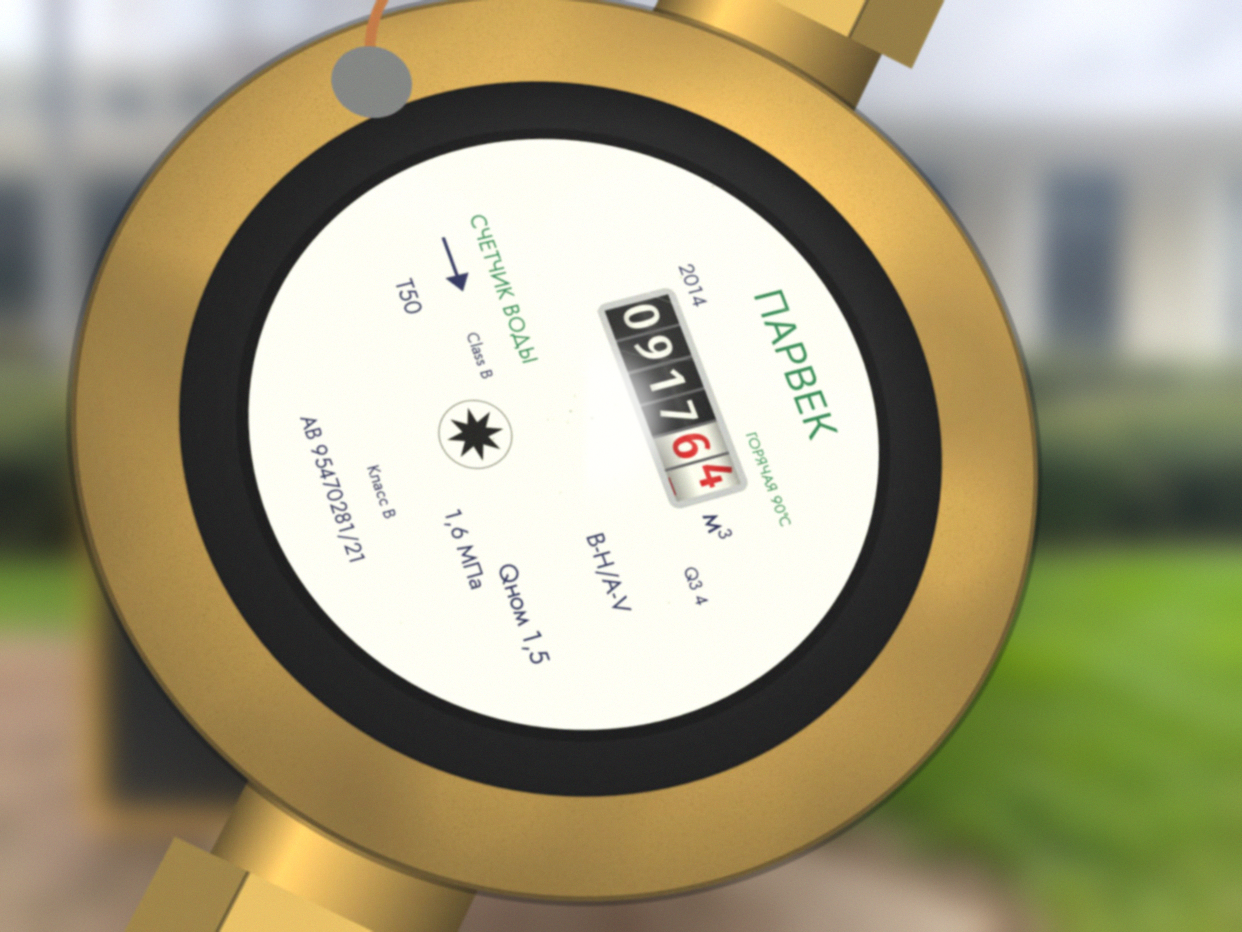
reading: 917.64
